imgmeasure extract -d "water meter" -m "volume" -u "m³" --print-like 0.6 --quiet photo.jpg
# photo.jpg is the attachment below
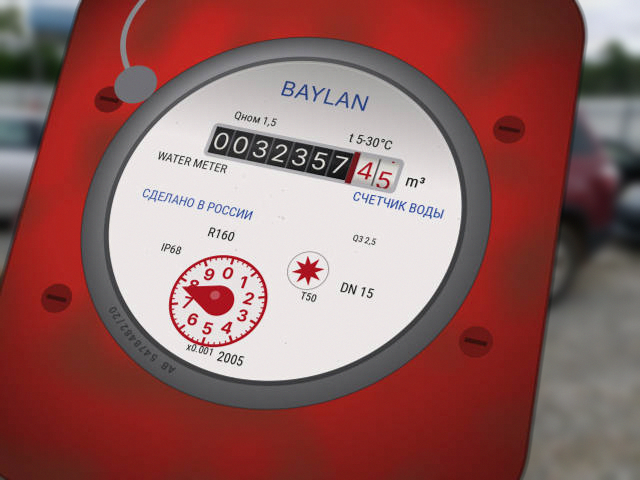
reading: 32357.447
